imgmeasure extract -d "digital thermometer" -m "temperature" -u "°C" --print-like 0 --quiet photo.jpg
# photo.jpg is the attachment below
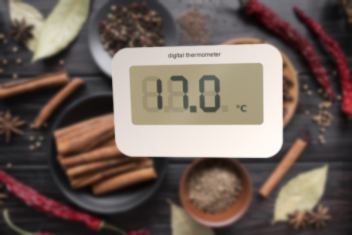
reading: 17.0
